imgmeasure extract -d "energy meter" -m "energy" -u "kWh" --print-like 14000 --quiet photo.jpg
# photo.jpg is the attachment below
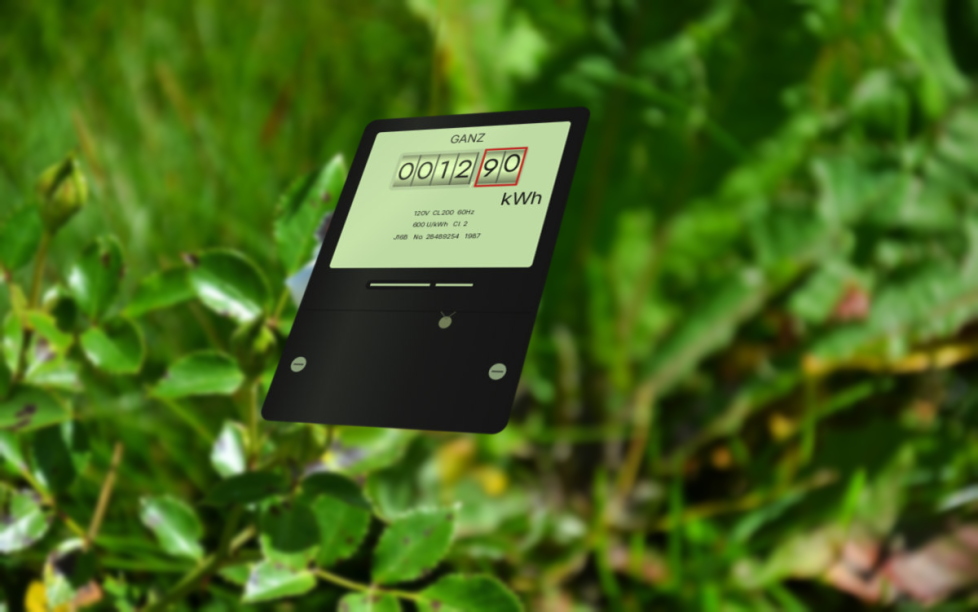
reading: 12.90
